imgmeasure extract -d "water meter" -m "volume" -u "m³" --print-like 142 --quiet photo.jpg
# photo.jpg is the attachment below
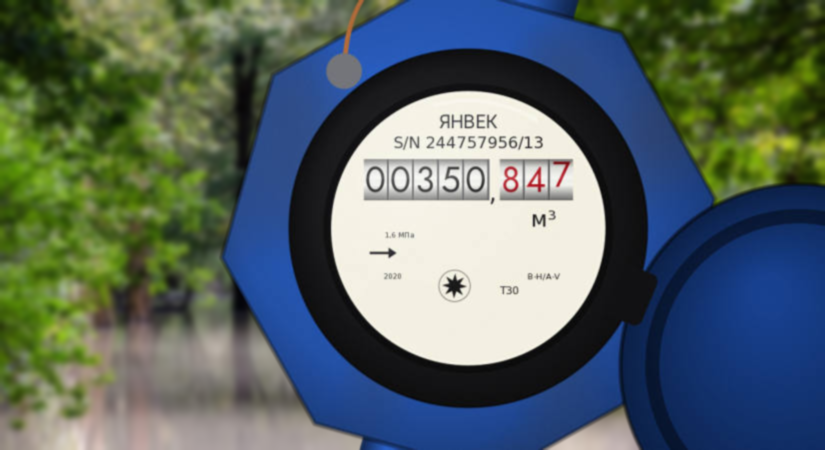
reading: 350.847
